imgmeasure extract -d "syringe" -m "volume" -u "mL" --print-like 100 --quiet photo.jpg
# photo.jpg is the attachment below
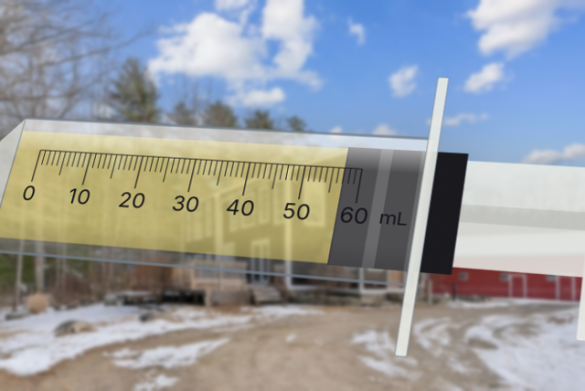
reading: 57
